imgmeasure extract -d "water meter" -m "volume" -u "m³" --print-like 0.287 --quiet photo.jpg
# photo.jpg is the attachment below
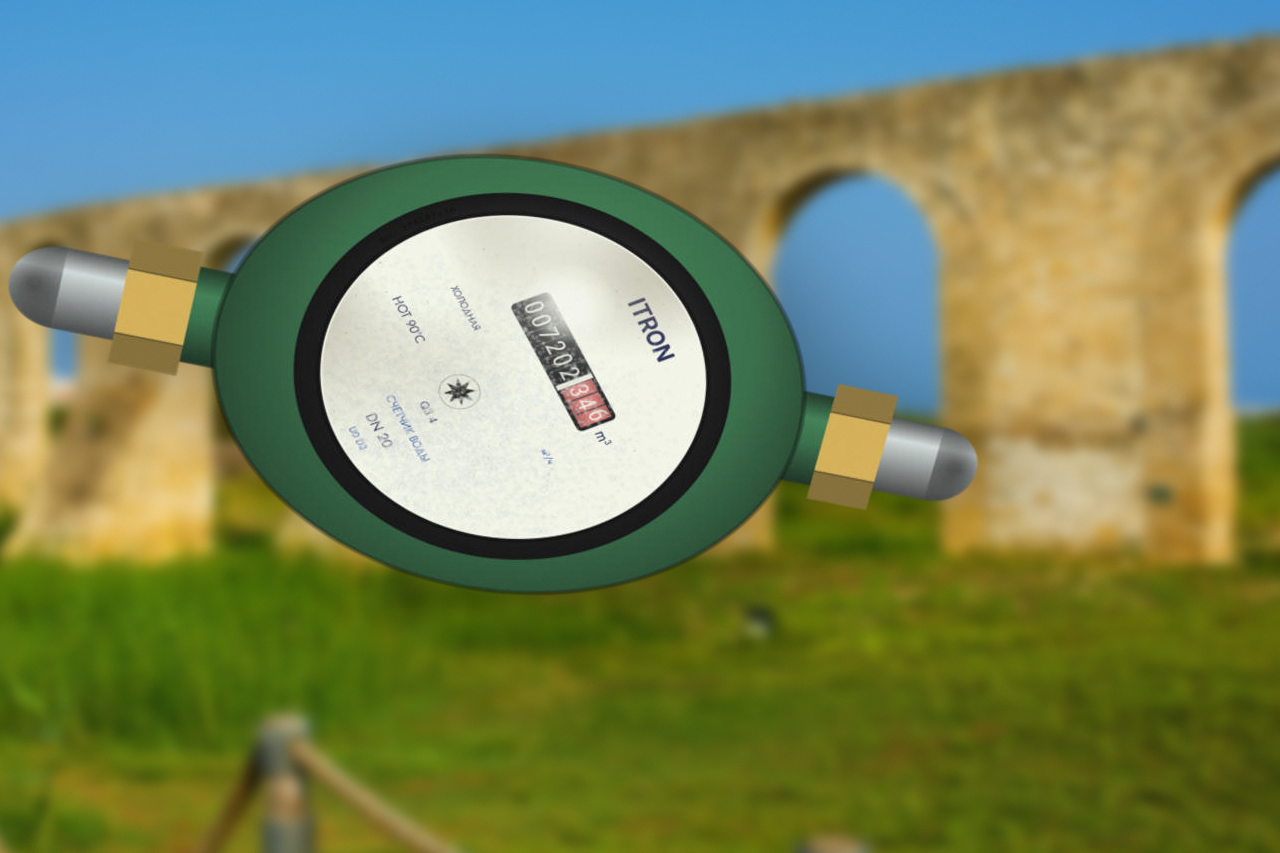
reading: 7202.346
